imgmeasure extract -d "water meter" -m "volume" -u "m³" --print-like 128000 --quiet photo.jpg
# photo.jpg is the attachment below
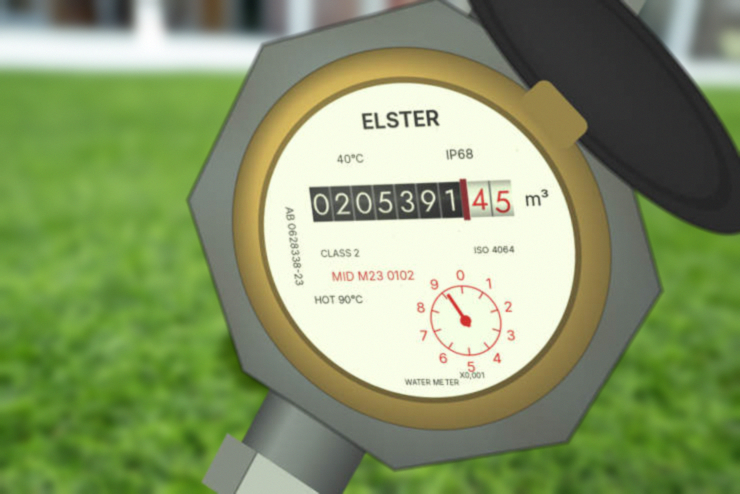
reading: 205391.449
